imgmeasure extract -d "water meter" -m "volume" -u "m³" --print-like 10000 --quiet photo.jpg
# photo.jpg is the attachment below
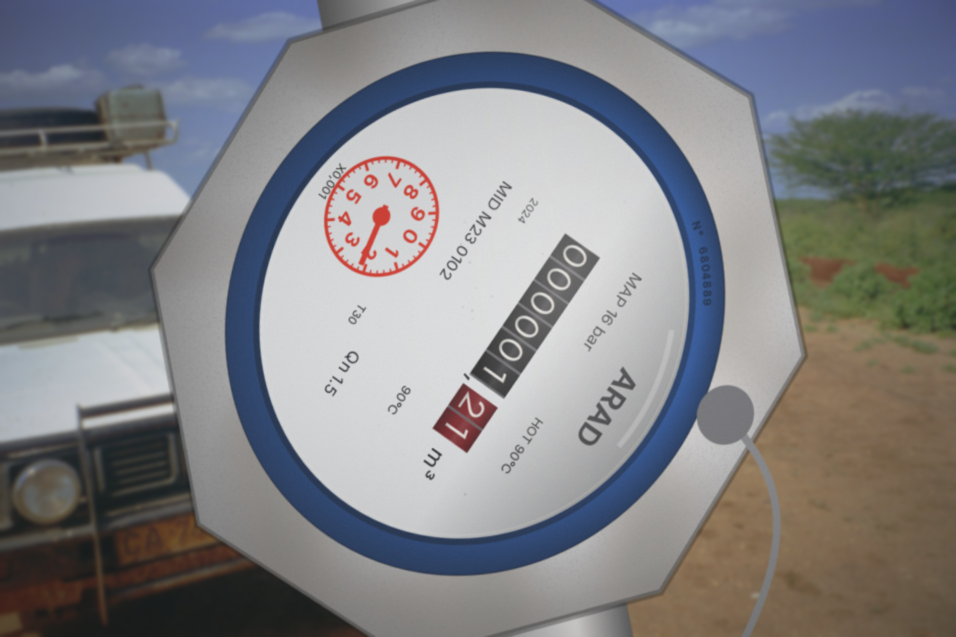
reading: 1.212
